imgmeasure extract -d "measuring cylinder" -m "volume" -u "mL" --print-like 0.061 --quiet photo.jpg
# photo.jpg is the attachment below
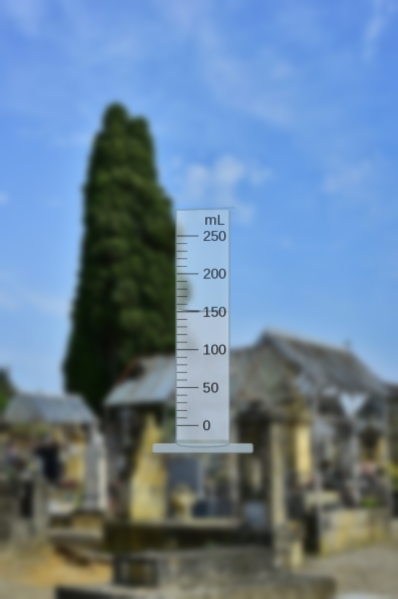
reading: 150
